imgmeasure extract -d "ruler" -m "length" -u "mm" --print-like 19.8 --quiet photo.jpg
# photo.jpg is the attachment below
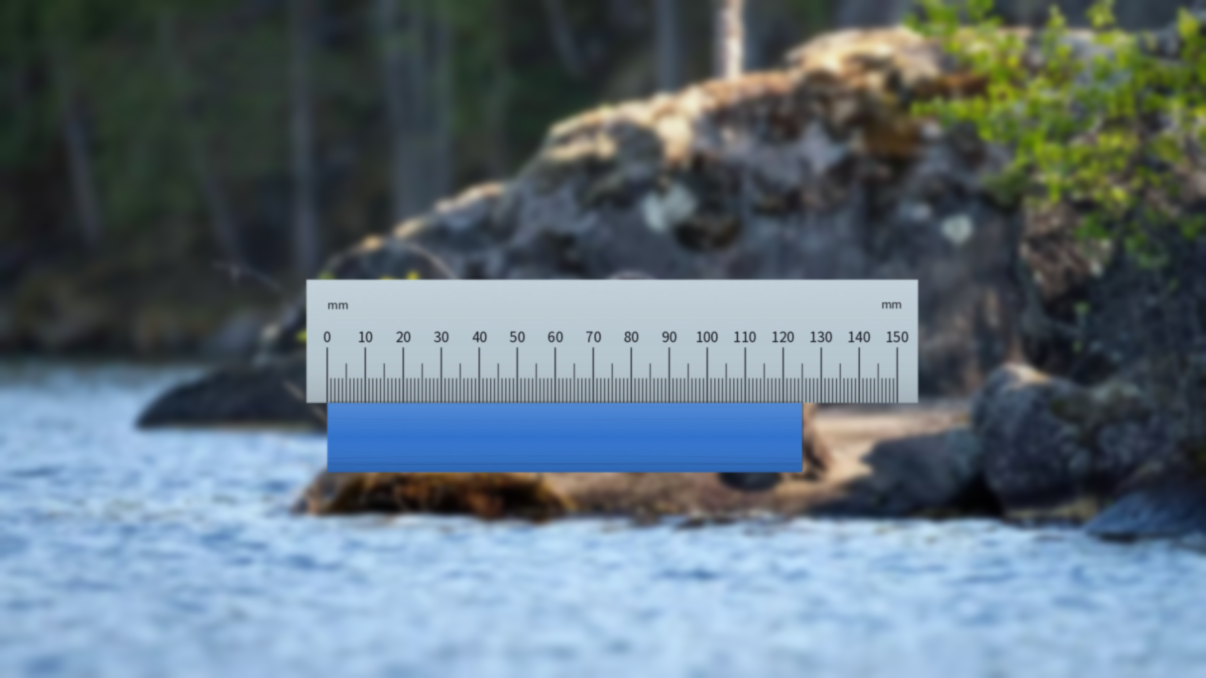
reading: 125
